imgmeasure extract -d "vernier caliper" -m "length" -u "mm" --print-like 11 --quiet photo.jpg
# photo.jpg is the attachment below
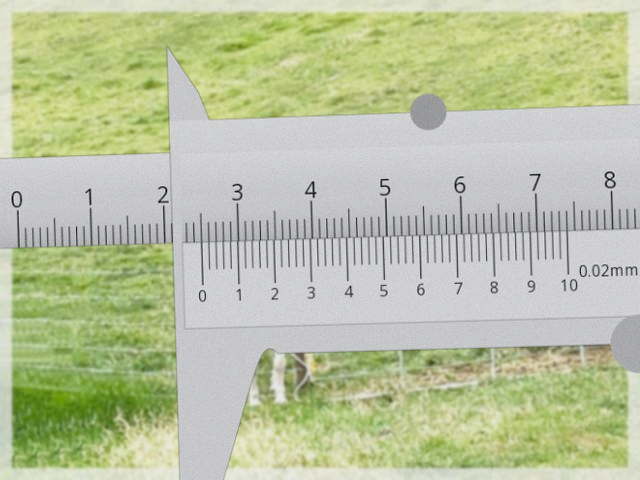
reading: 25.0
